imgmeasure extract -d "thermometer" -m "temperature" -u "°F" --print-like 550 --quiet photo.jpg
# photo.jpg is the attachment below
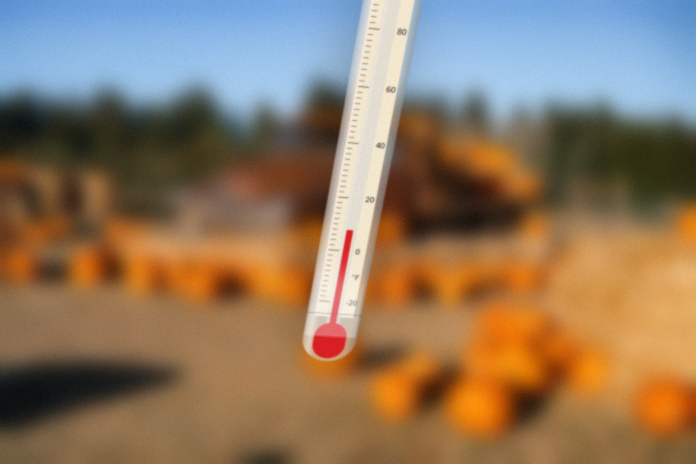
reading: 8
